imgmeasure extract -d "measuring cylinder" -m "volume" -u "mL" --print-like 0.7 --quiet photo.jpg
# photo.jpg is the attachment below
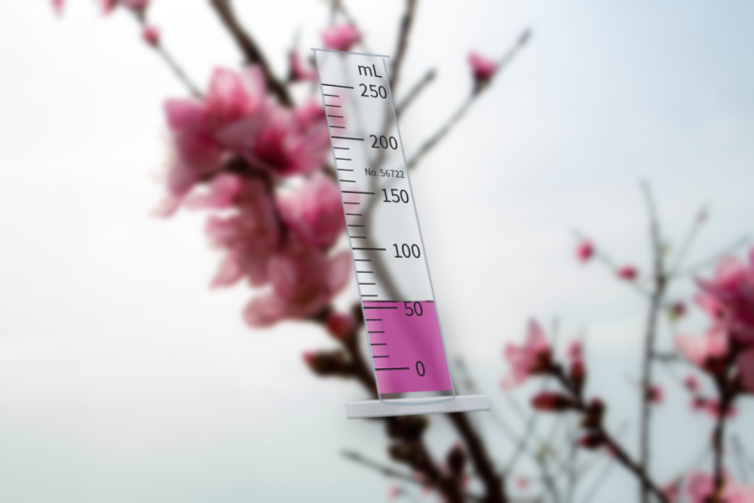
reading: 55
